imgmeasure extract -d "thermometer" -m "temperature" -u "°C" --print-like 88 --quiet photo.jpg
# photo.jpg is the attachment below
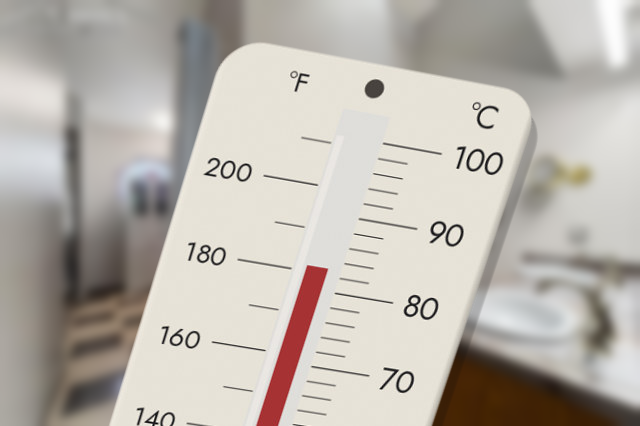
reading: 83
